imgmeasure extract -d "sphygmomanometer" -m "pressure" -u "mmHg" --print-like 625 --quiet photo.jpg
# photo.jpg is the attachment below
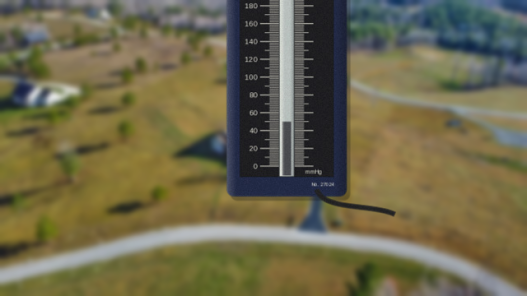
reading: 50
